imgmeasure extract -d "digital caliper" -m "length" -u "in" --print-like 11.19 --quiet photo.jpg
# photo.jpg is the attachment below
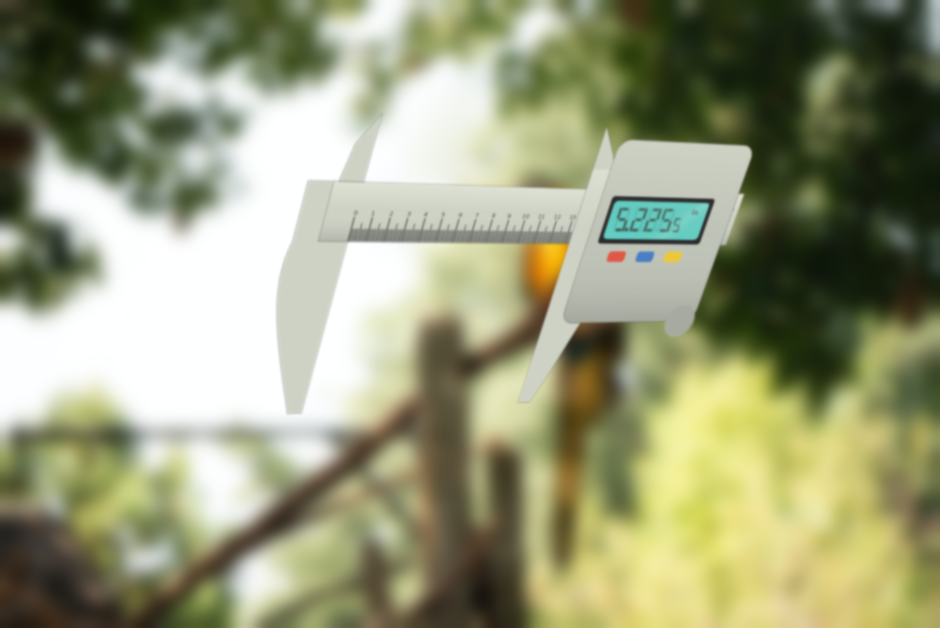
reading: 5.2255
